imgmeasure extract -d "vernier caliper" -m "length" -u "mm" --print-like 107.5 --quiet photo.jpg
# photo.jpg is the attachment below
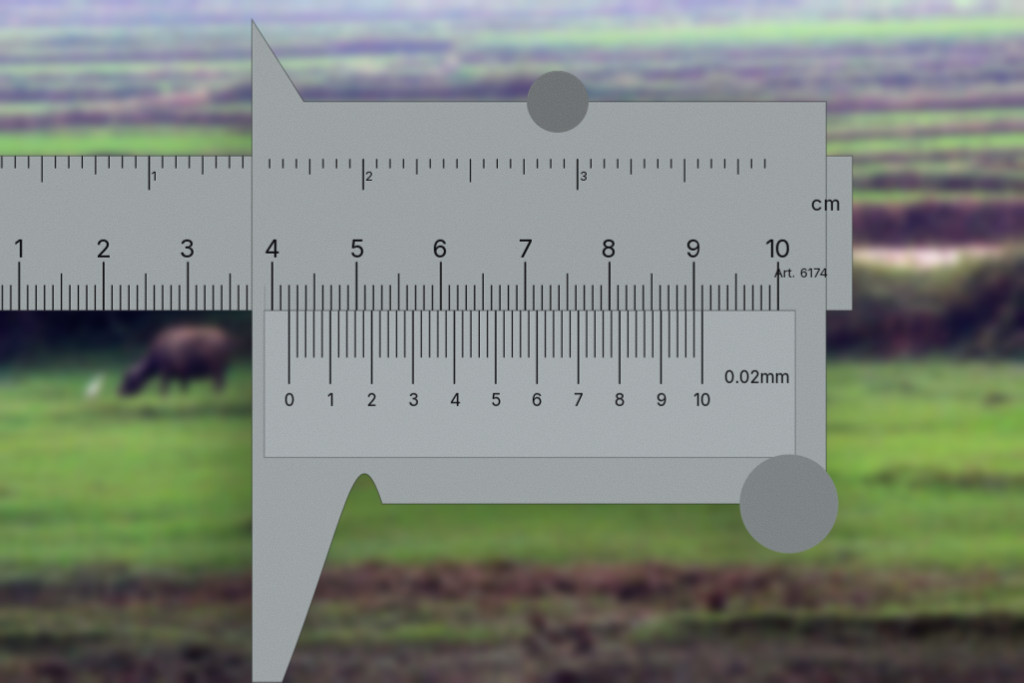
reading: 42.0
